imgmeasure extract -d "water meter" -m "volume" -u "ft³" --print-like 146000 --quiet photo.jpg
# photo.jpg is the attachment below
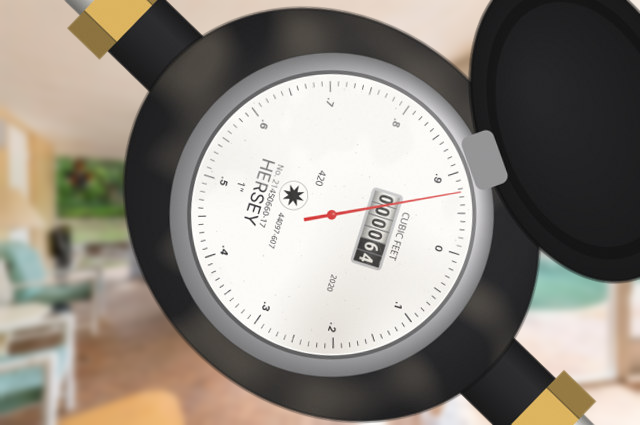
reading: 63.92
